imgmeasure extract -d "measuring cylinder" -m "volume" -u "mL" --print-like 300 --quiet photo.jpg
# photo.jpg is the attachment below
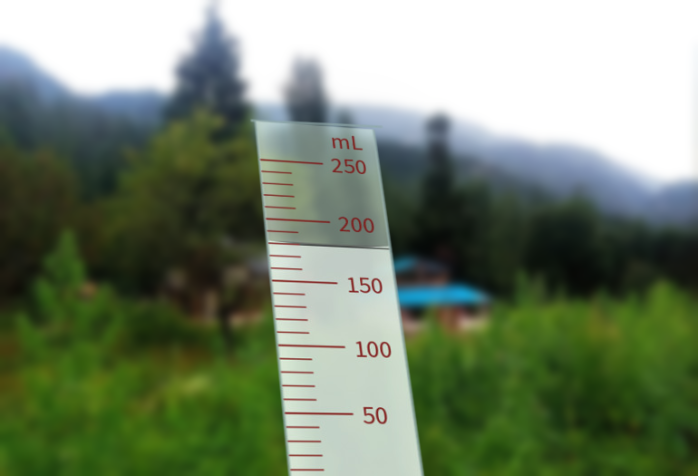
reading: 180
